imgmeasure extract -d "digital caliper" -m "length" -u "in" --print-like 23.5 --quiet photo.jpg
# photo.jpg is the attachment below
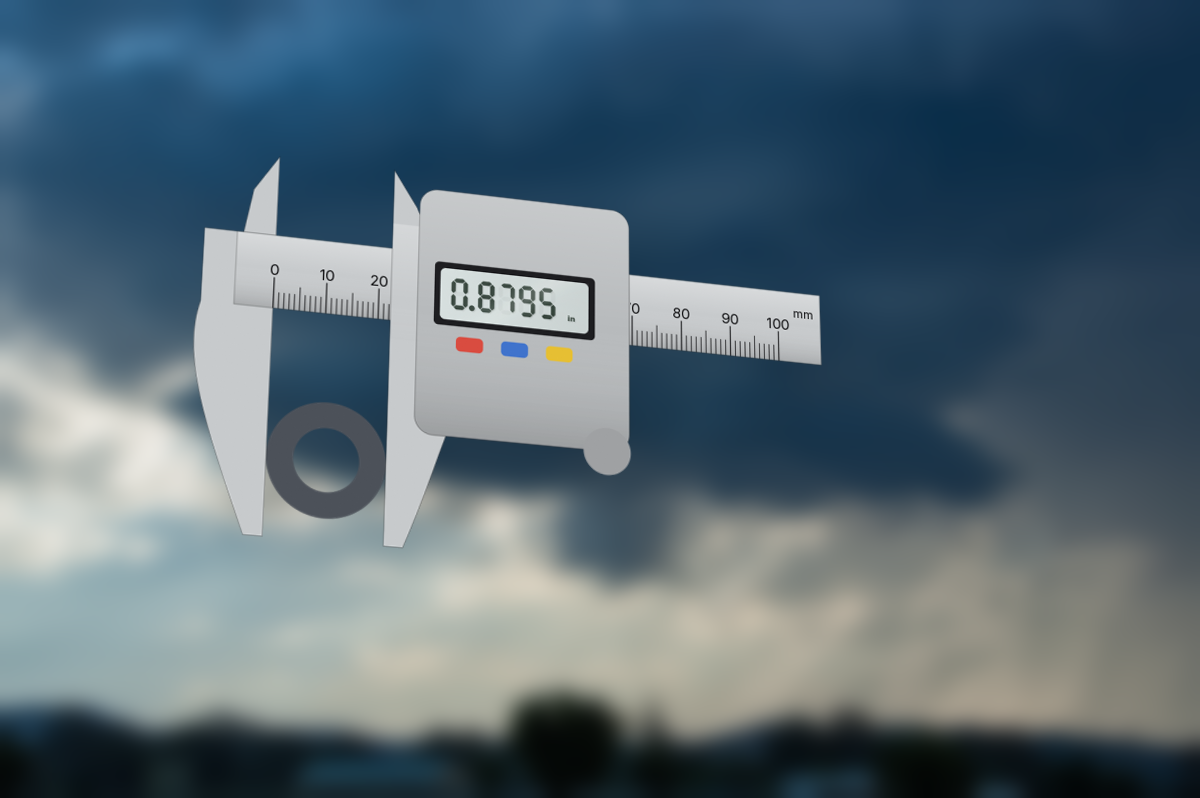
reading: 0.8795
